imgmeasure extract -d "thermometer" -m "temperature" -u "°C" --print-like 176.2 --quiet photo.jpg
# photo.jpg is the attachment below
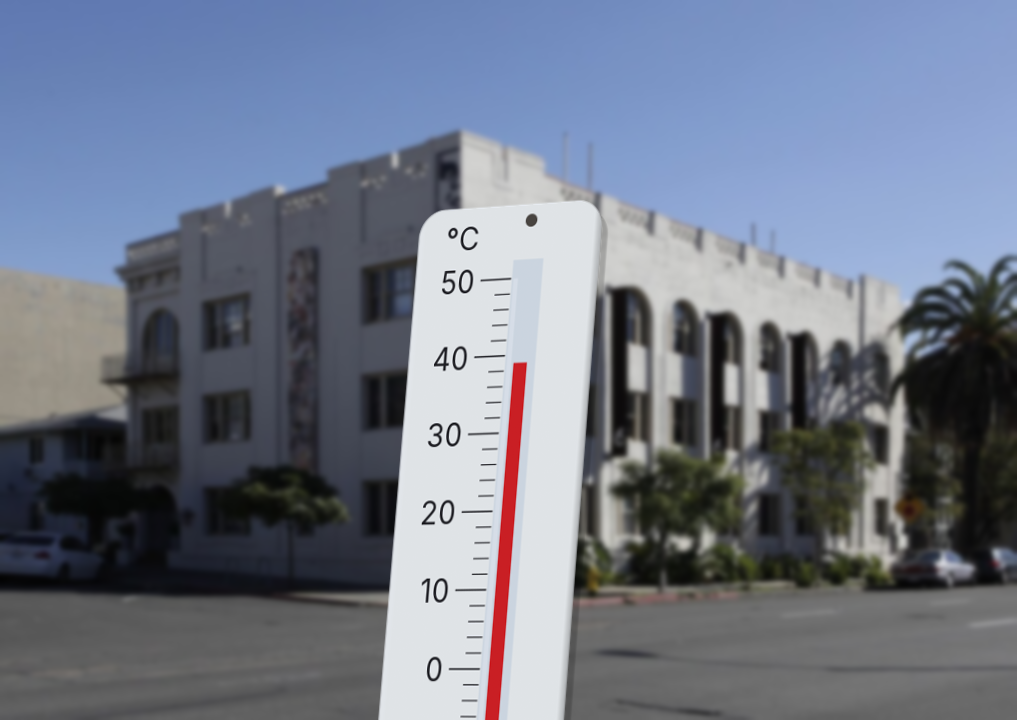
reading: 39
